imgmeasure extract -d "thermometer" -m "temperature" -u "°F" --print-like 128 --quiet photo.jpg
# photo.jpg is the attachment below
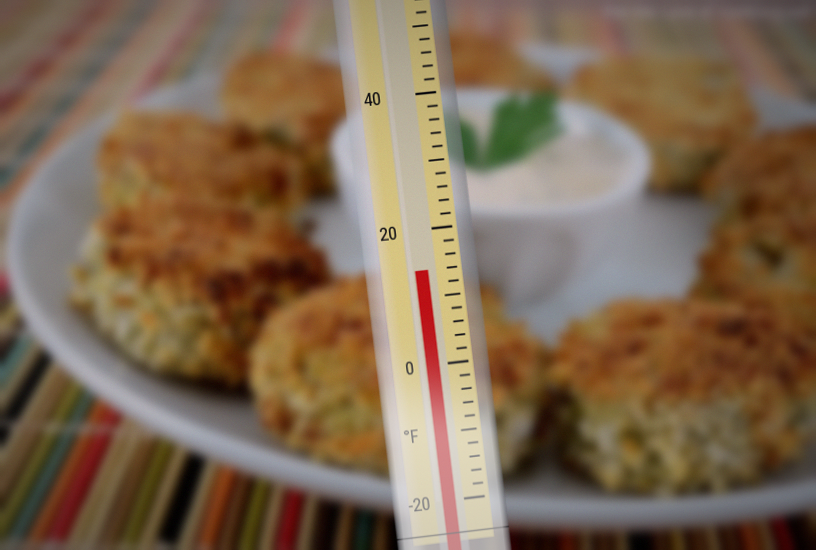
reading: 14
